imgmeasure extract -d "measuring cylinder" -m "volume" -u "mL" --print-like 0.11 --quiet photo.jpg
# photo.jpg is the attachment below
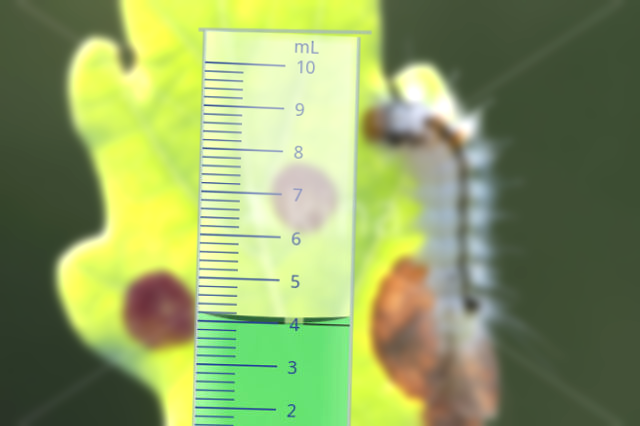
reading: 4
